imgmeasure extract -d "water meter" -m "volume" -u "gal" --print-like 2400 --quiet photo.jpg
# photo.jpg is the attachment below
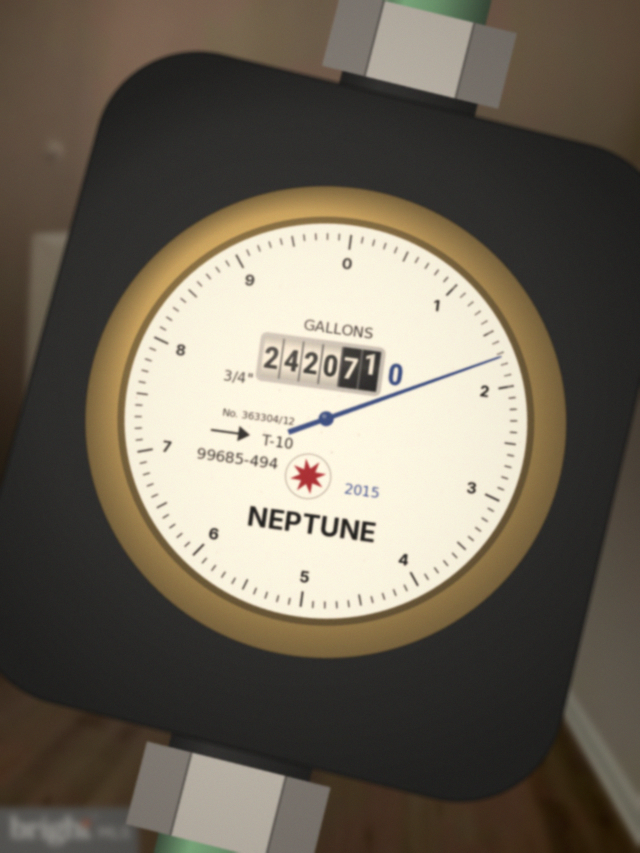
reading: 2420711.7
